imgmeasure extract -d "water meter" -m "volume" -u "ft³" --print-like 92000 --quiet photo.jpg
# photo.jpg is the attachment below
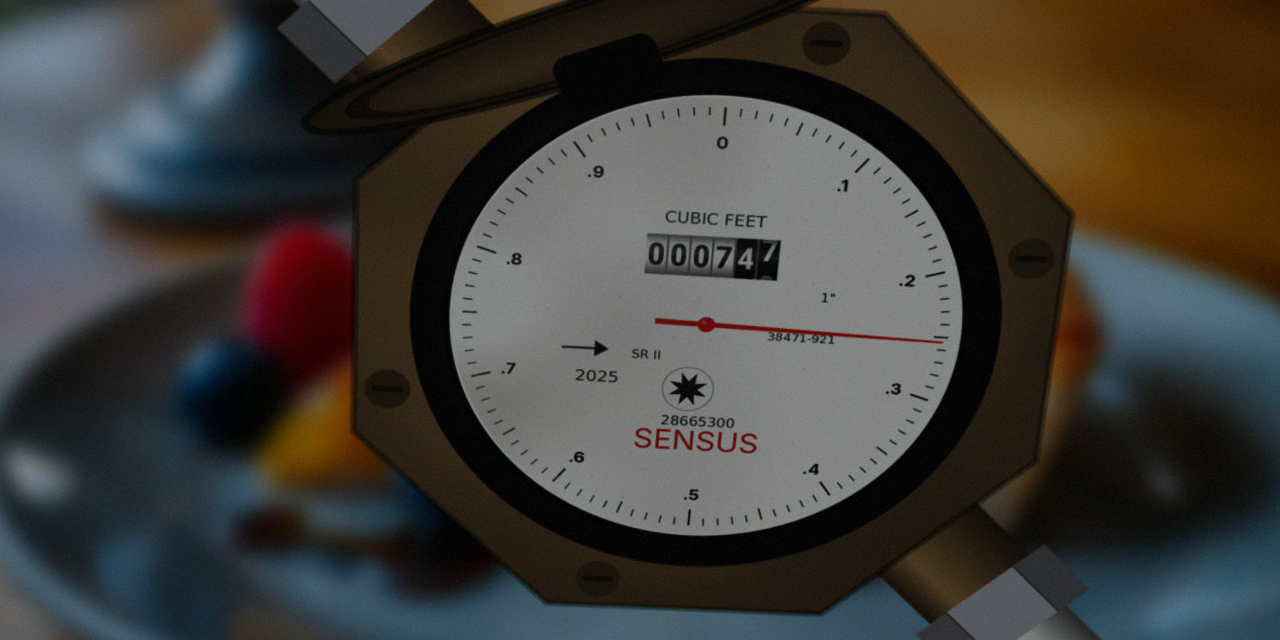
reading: 747.25
